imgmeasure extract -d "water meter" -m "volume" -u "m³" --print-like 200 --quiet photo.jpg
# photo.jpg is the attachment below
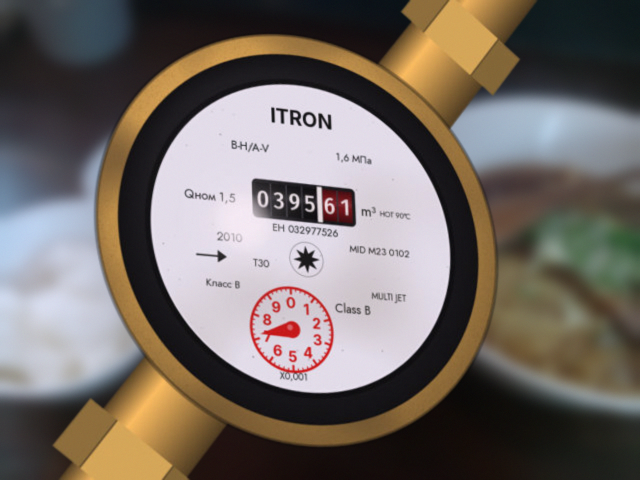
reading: 395.617
